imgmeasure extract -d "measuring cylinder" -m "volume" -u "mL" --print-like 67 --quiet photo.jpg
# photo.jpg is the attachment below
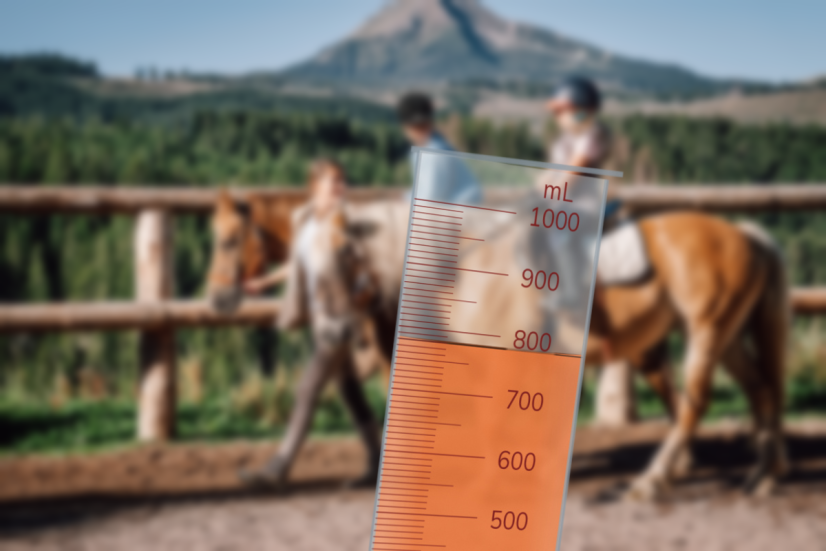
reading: 780
